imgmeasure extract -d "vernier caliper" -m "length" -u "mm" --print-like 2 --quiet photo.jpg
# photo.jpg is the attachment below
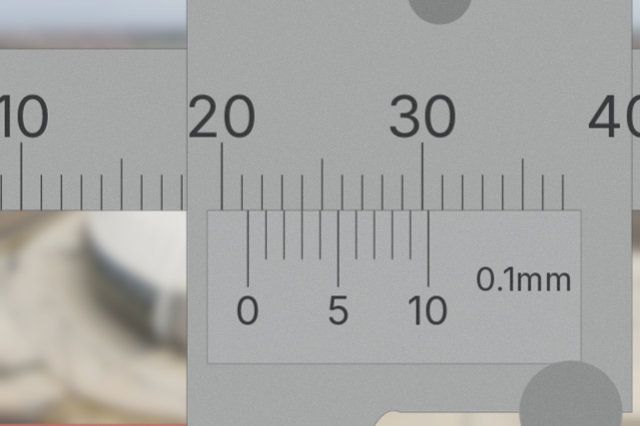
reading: 21.3
